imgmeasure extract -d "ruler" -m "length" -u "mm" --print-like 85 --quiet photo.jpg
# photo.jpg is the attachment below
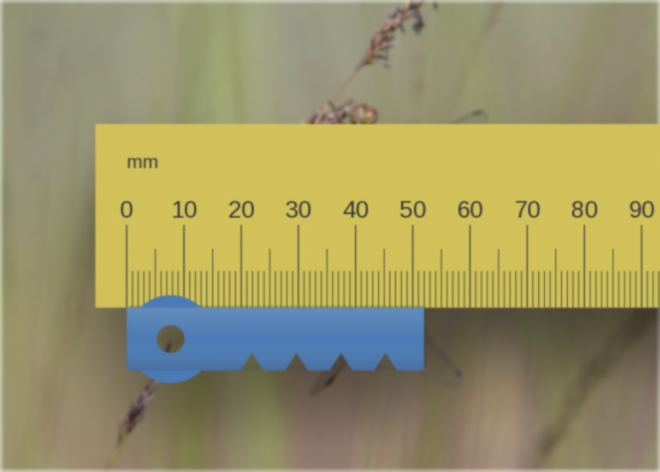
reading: 52
